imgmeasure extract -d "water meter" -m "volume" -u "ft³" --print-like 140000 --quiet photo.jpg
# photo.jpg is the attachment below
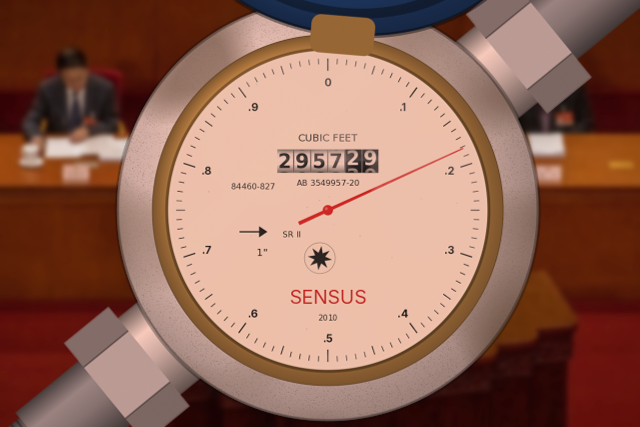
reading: 295729.18
